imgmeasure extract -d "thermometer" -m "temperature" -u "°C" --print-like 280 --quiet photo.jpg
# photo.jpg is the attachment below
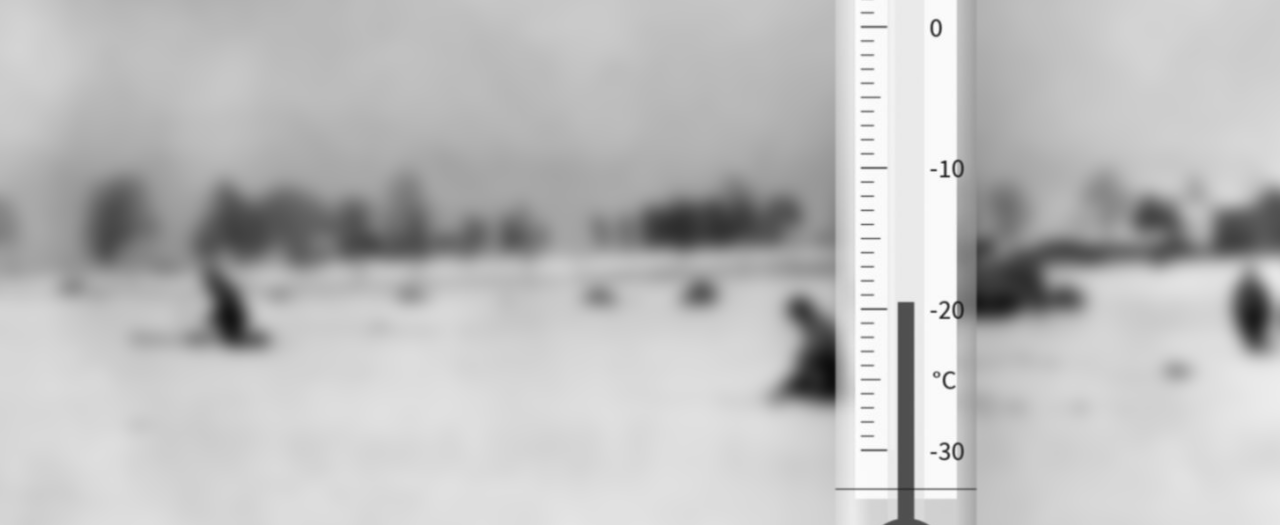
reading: -19.5
